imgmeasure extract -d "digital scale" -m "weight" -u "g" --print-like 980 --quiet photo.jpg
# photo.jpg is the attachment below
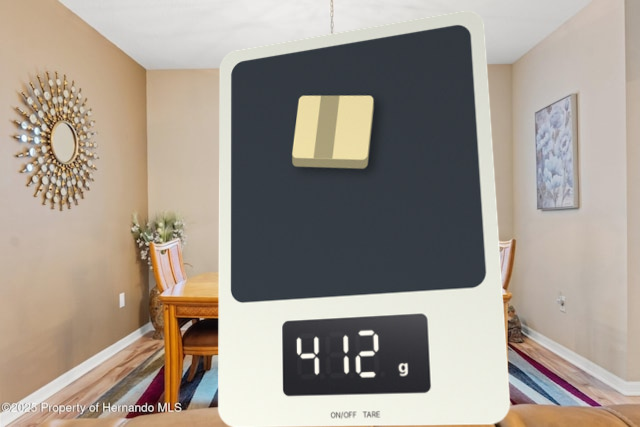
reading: 412
